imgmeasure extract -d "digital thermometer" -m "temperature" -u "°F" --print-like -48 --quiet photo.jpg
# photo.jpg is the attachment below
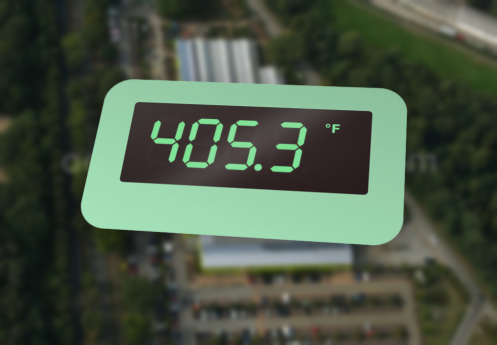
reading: 405.3
